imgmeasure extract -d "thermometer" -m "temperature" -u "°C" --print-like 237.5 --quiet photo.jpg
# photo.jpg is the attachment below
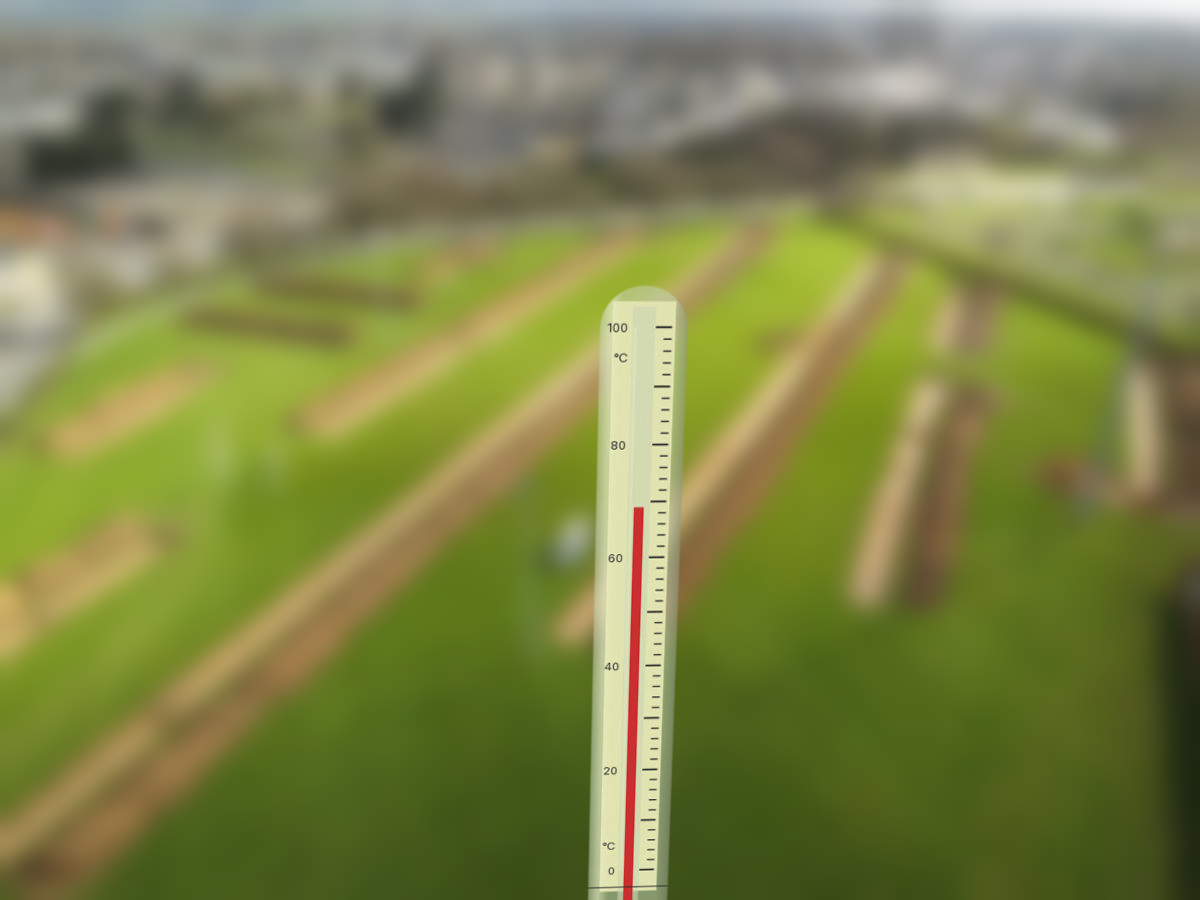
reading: 69
